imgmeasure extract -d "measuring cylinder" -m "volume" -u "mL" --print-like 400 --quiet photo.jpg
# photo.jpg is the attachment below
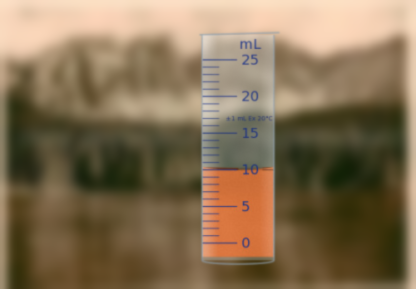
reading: 10
